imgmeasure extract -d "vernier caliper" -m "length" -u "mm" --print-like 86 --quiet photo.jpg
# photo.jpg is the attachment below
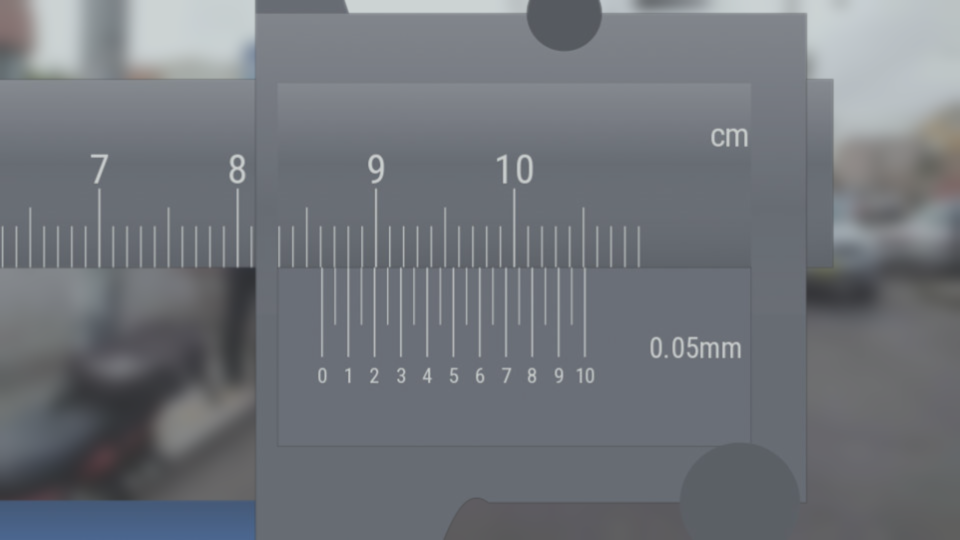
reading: 86.1
